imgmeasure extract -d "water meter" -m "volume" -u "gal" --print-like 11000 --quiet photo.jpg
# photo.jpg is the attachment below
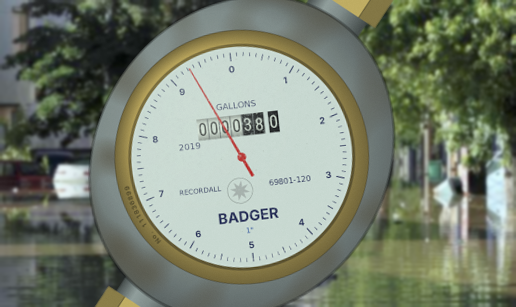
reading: 379.3
